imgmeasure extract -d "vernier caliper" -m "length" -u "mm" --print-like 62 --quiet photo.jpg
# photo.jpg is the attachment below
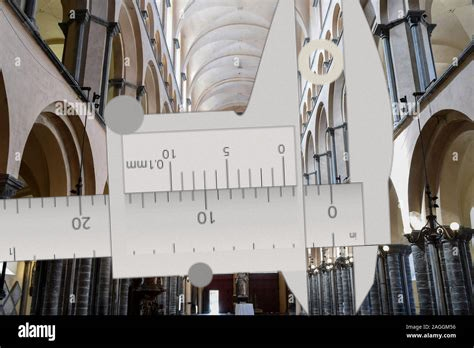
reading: 3.7
